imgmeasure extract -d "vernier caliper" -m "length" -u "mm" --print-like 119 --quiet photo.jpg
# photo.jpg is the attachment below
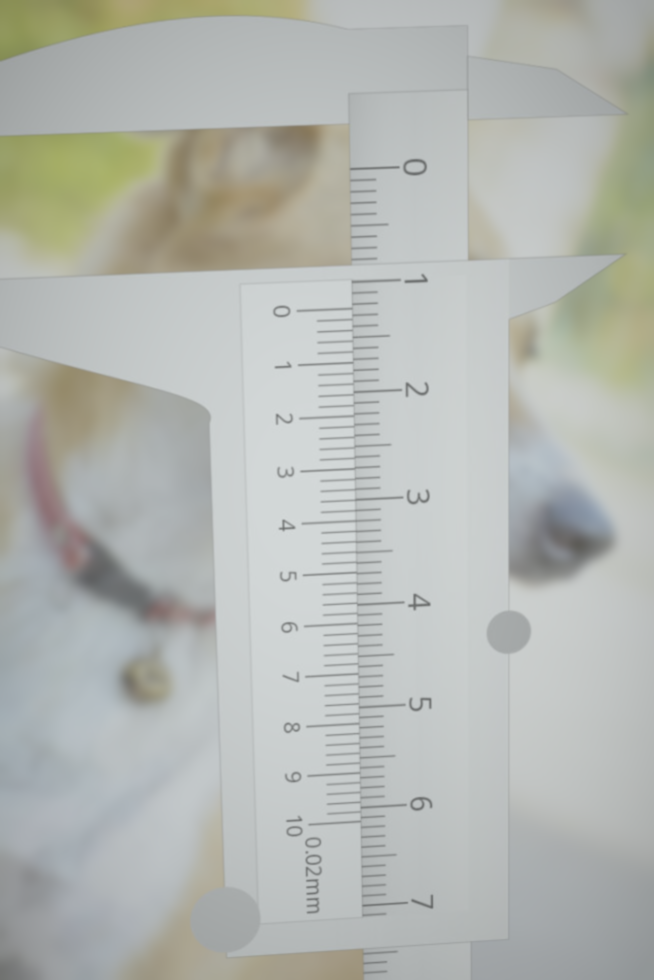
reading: 12.4
